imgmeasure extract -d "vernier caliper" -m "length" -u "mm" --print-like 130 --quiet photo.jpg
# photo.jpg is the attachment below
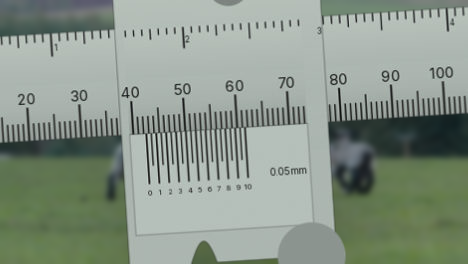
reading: 42.5
